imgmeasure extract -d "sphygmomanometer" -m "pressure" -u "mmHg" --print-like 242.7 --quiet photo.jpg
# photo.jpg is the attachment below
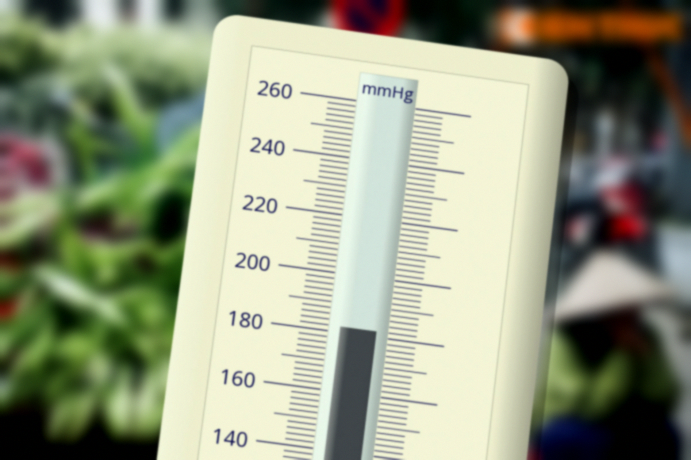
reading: 182
